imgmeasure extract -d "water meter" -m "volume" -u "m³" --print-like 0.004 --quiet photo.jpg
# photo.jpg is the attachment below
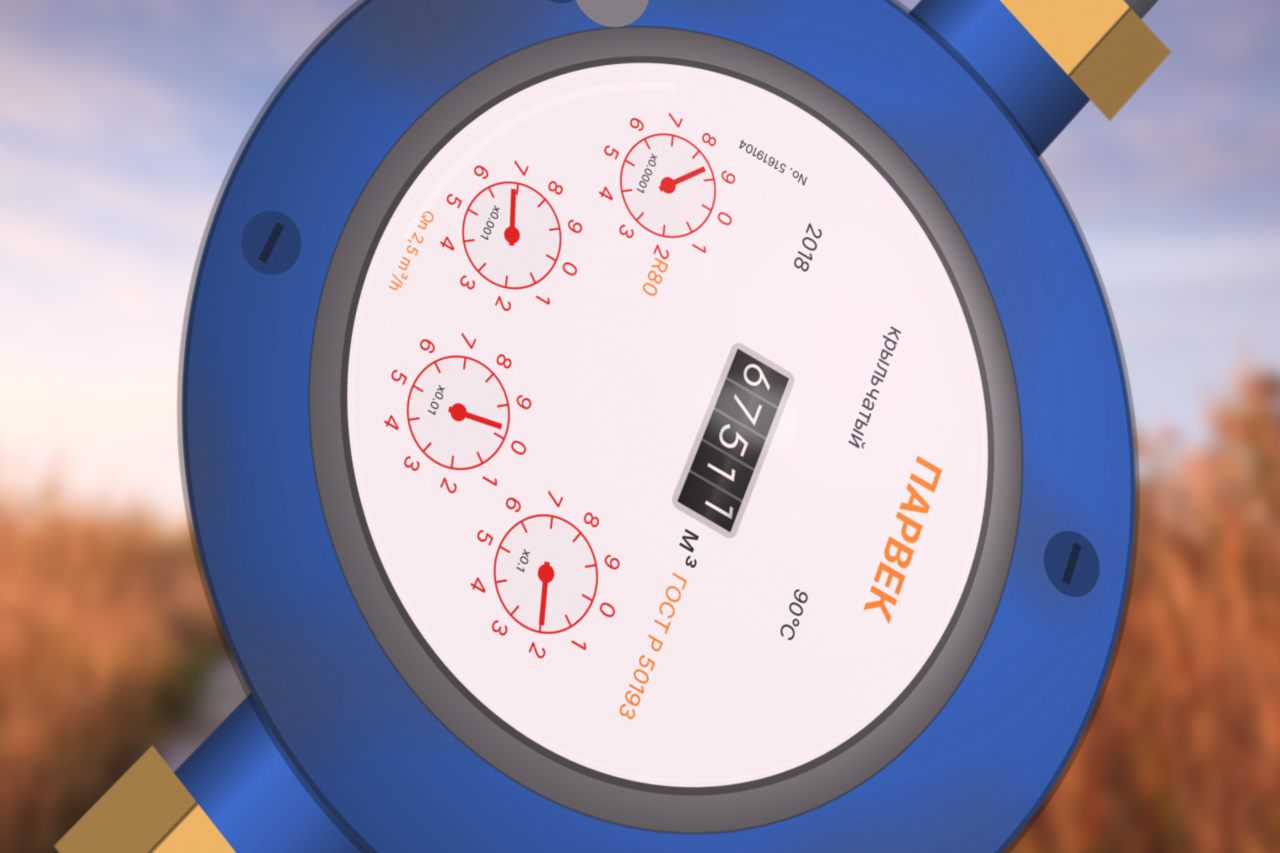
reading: 67511.1968
